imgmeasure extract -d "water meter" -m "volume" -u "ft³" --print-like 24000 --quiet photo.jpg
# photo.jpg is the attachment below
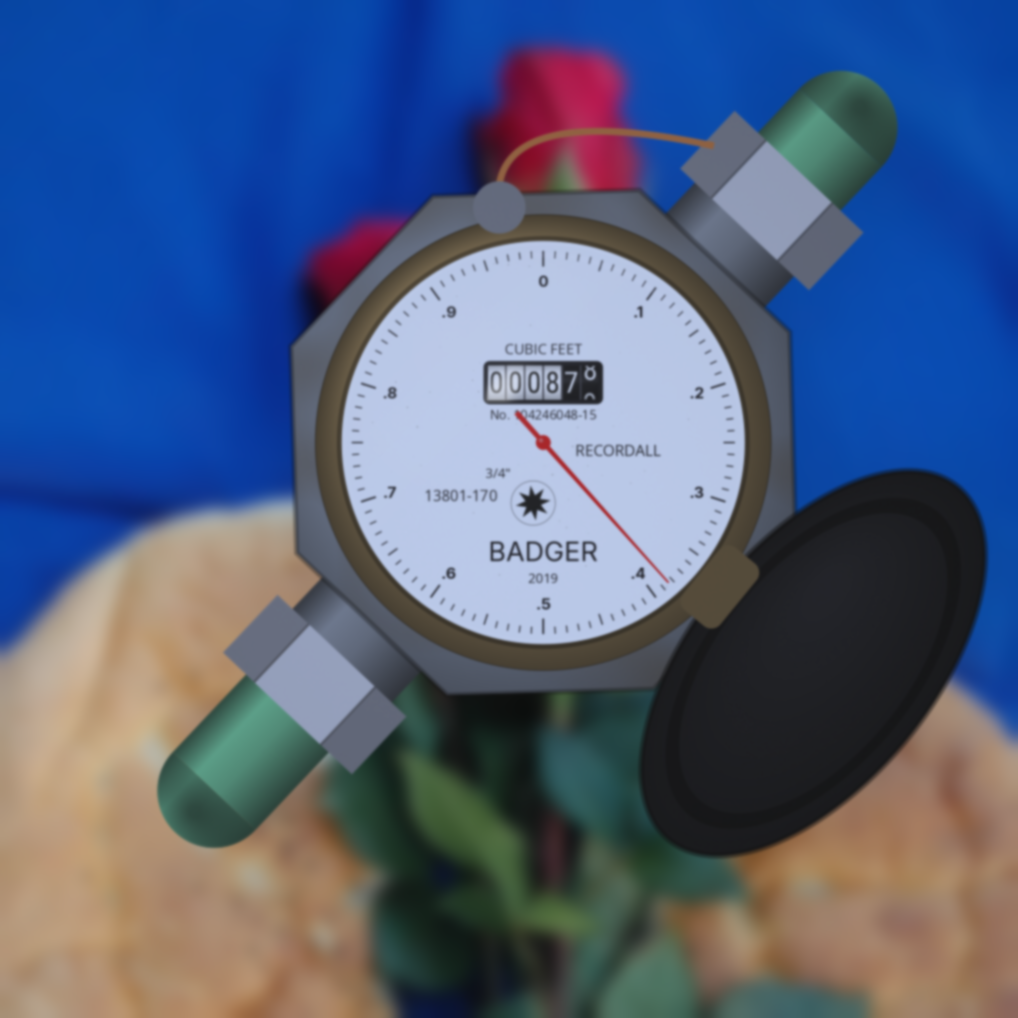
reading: 878.38
